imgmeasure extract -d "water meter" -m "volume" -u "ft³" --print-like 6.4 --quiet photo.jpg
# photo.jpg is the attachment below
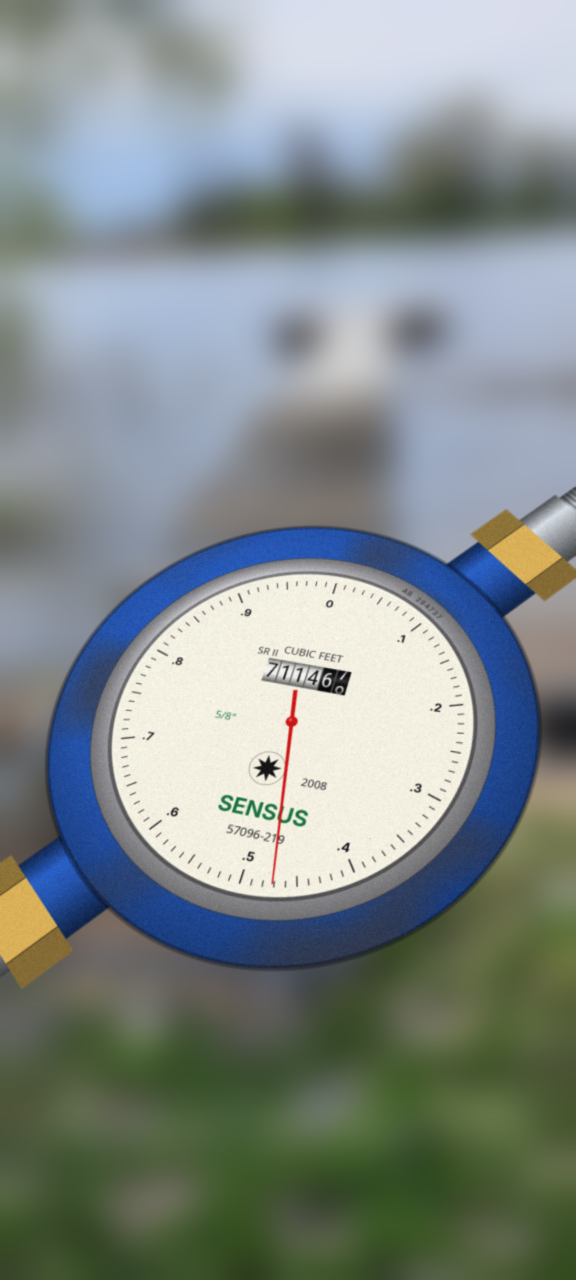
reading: 711467.47
